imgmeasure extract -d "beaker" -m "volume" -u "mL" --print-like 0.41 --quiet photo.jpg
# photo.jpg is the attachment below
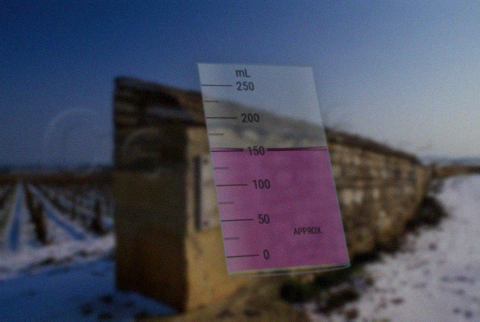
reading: 150
